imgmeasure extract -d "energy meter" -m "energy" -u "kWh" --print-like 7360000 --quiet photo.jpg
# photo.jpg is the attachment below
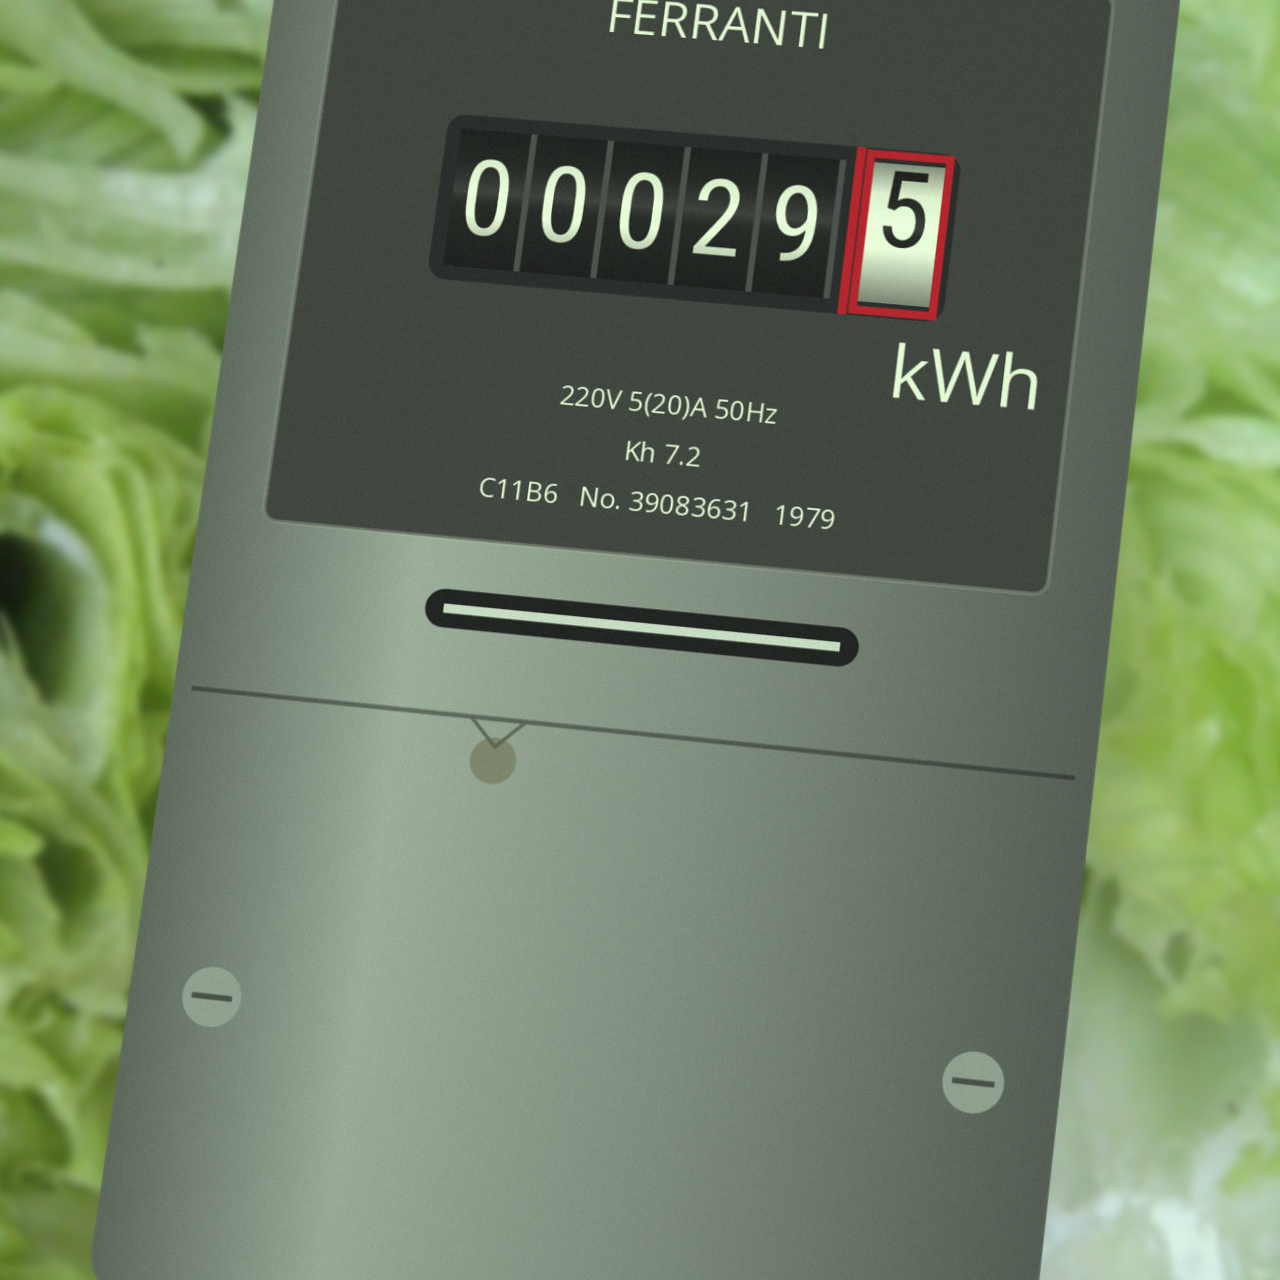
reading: 29.5
